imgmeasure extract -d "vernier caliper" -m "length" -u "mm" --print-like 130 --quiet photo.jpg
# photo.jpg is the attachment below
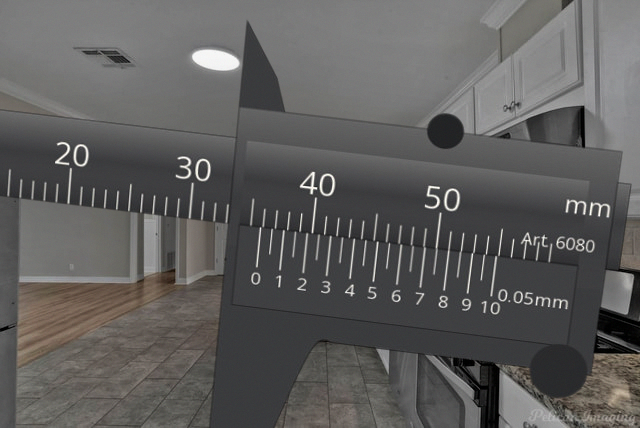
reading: 35.8
